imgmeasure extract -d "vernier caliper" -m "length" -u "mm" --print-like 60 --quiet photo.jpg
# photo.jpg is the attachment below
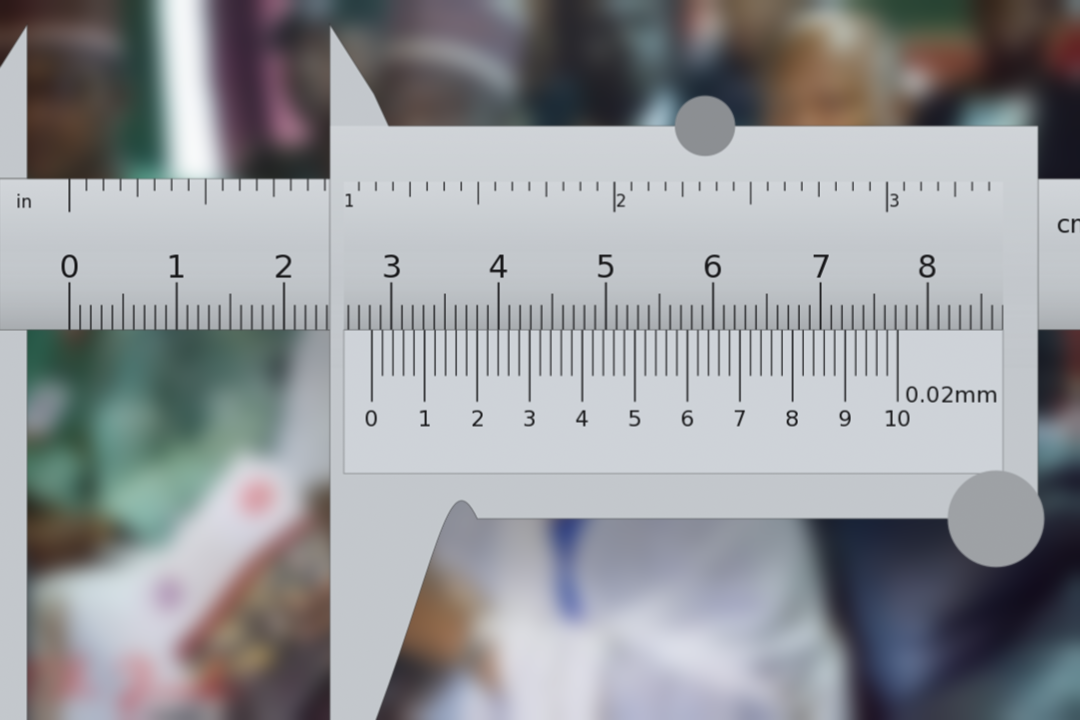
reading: 28.2
